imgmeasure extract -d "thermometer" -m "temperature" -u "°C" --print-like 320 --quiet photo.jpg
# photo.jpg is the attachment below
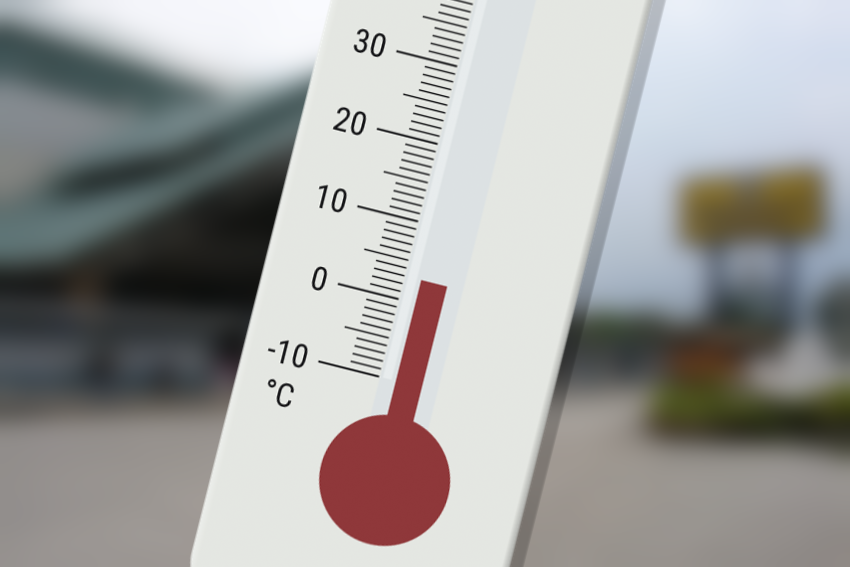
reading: 3
